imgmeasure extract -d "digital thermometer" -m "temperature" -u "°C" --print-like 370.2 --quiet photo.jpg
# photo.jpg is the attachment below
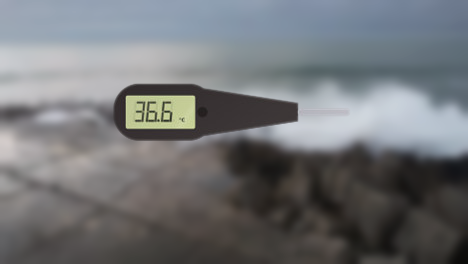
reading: 36.6
